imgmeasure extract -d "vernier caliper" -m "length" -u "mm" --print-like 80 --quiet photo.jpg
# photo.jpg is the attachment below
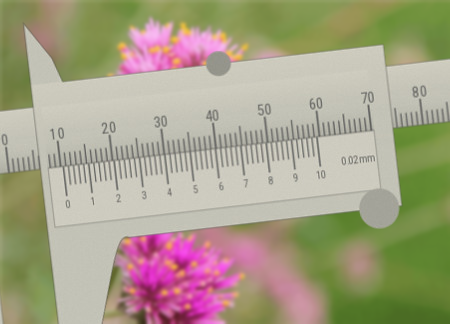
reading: 10.5
